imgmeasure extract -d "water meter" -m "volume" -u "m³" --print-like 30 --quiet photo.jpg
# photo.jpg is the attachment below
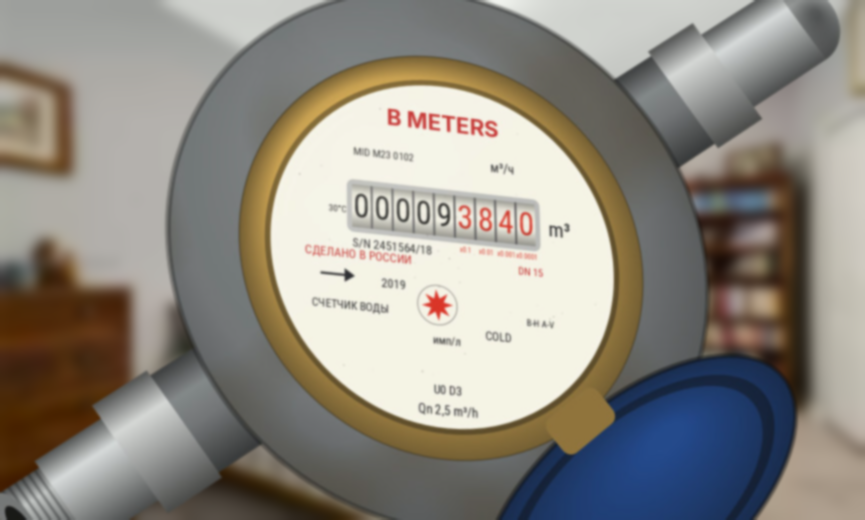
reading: 9.3840
